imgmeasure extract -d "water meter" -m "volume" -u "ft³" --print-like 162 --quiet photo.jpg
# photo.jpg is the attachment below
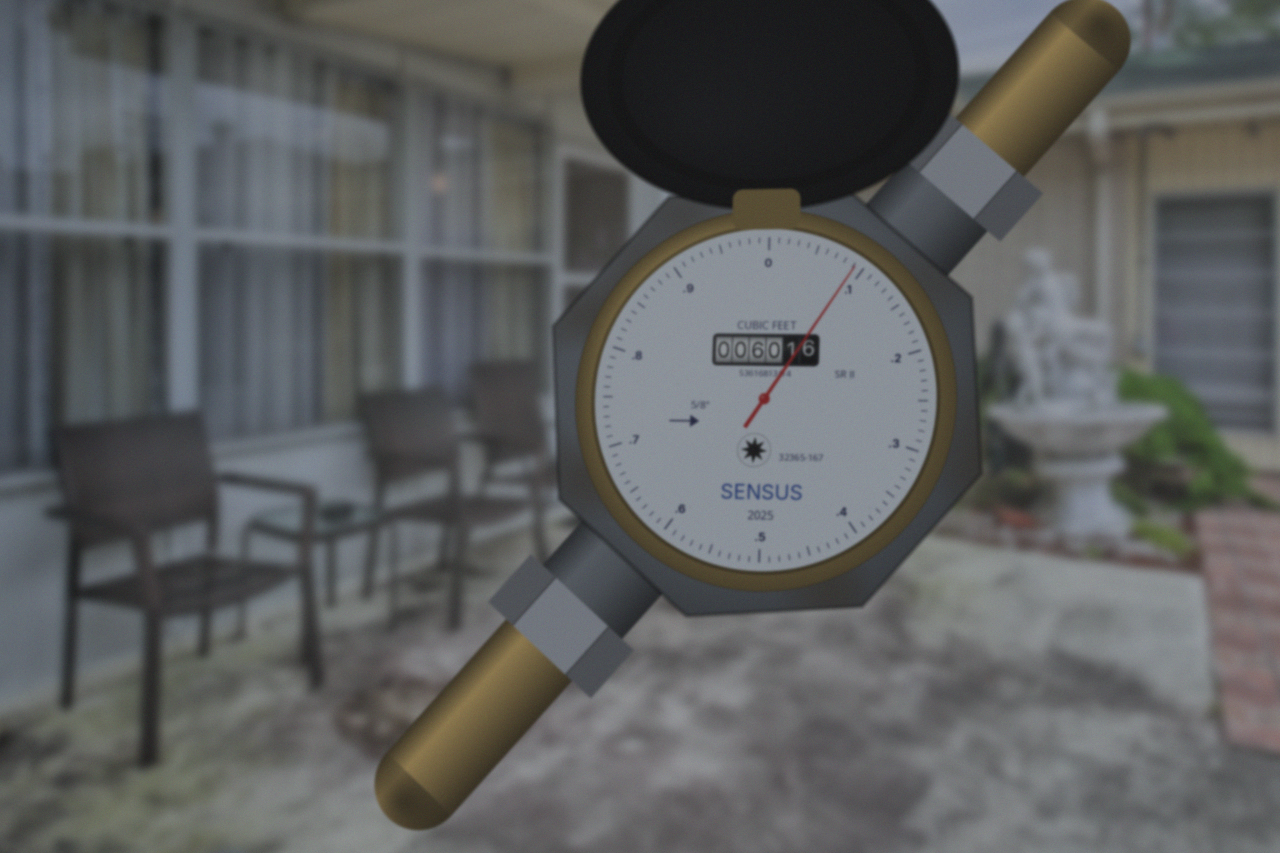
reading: 6016.09
